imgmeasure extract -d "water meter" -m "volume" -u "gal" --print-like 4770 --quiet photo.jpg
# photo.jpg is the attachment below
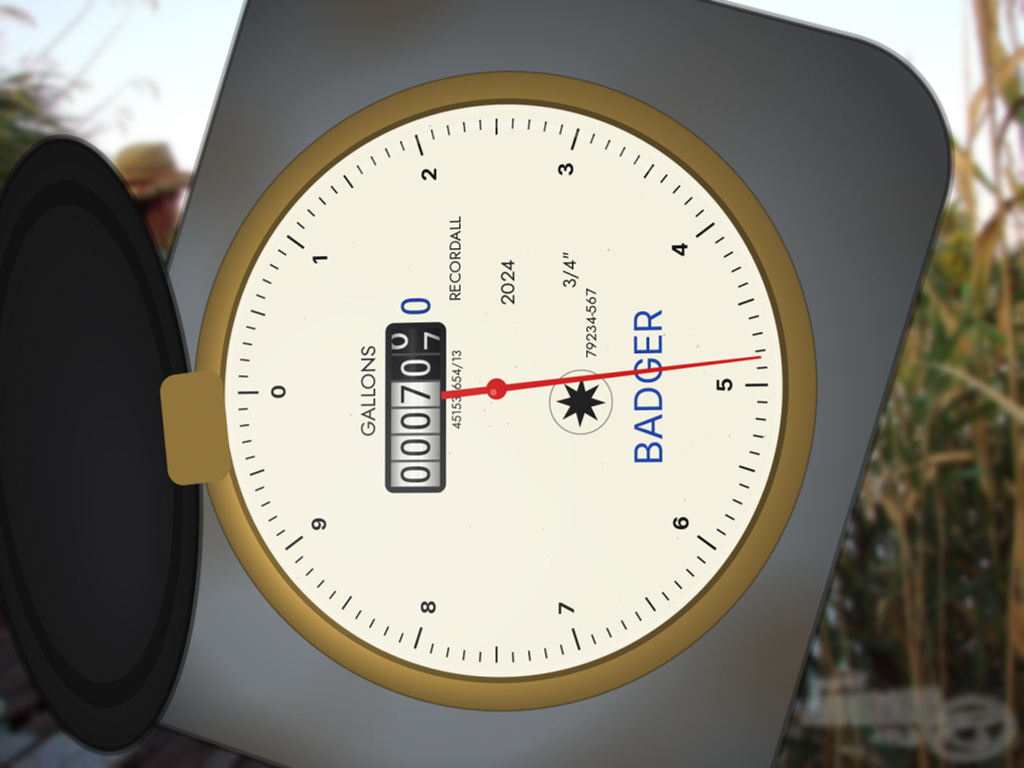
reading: 7064.8
